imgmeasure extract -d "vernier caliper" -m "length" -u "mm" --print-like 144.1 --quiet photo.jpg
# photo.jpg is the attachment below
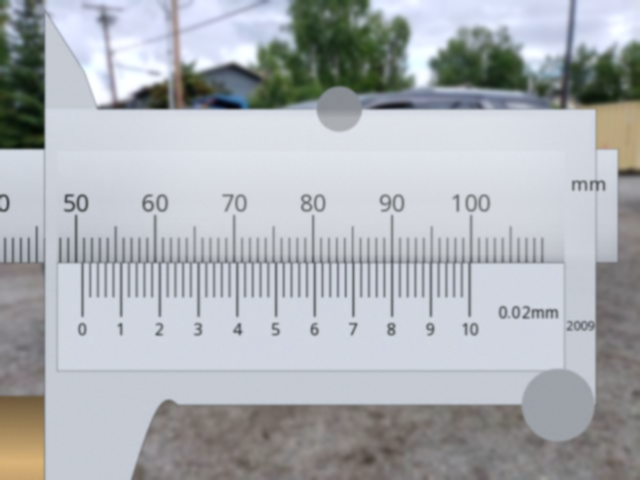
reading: 50.8
